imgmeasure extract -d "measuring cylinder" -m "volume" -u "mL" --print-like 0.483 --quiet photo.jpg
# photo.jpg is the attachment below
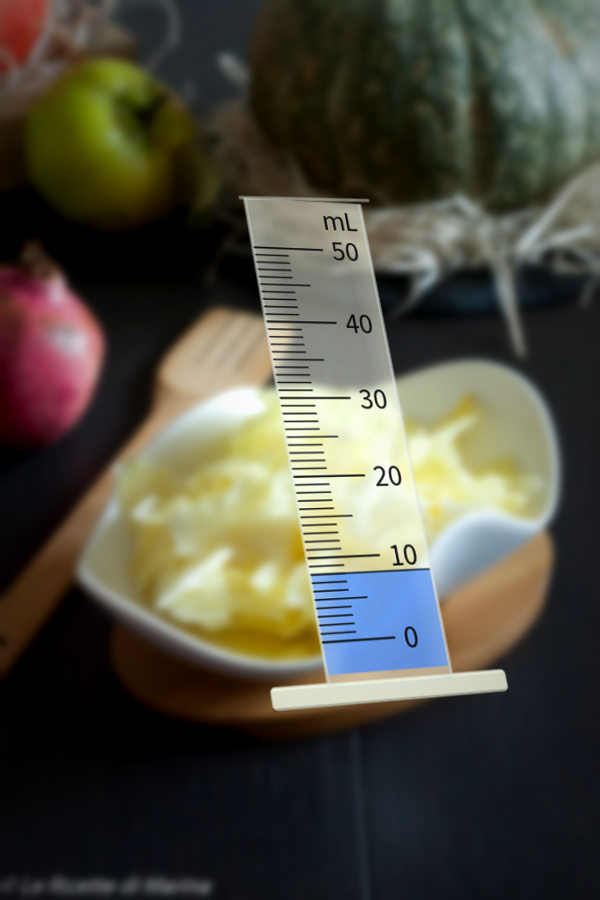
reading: 8
